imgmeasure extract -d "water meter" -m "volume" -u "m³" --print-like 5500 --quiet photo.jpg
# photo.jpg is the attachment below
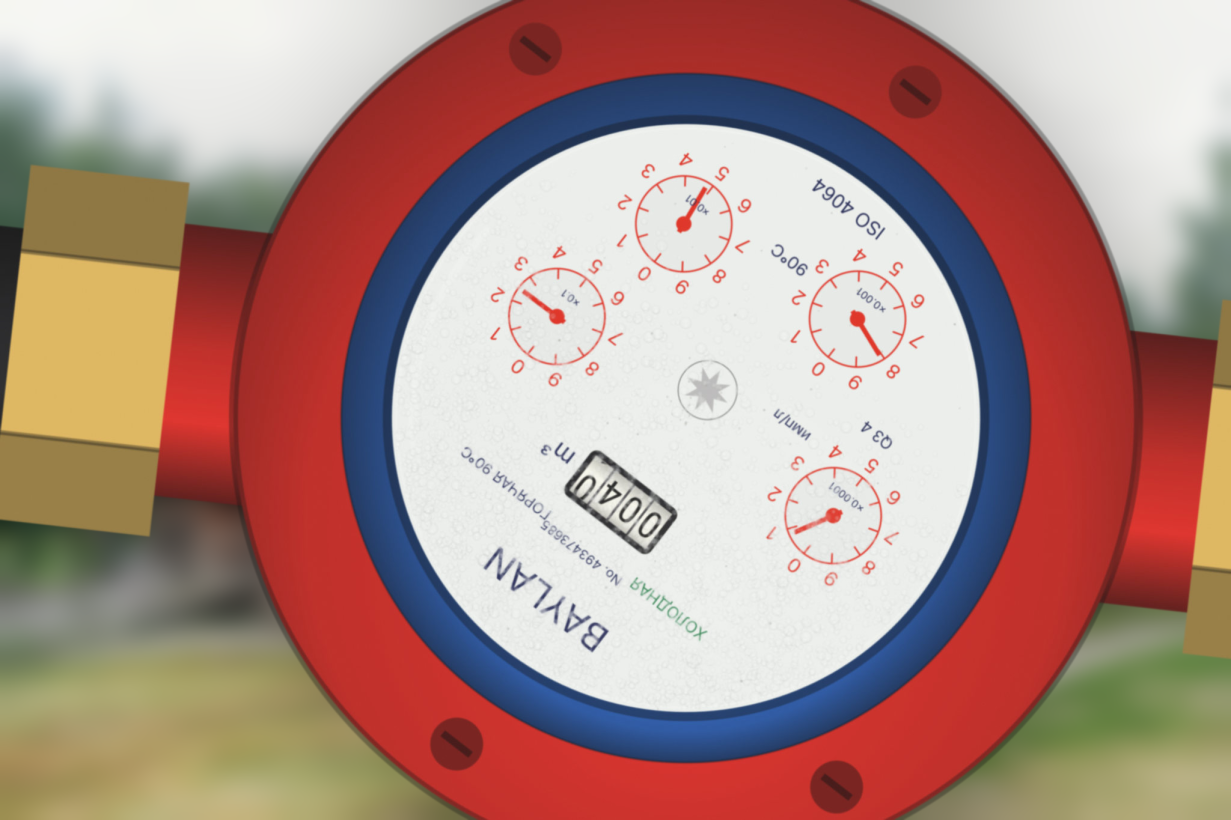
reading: 40.2480
